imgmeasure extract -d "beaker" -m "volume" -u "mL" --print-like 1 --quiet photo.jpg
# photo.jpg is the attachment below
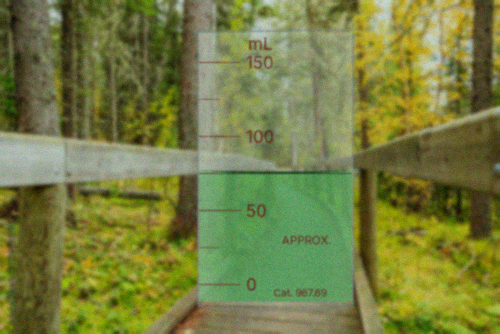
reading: 75
